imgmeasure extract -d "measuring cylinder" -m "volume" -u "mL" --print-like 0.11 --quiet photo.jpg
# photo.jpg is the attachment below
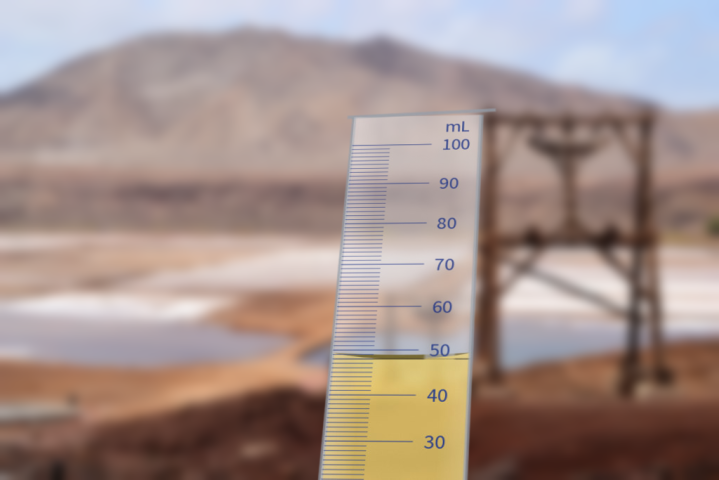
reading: 48
